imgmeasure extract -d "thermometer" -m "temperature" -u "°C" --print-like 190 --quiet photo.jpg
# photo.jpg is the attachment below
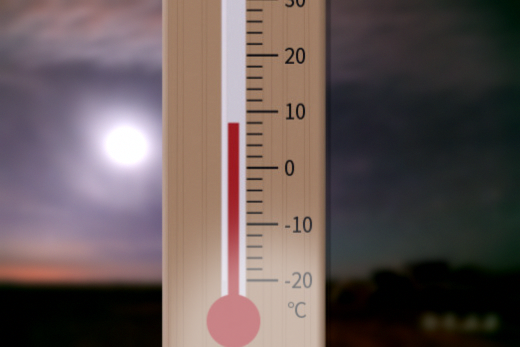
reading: 8
